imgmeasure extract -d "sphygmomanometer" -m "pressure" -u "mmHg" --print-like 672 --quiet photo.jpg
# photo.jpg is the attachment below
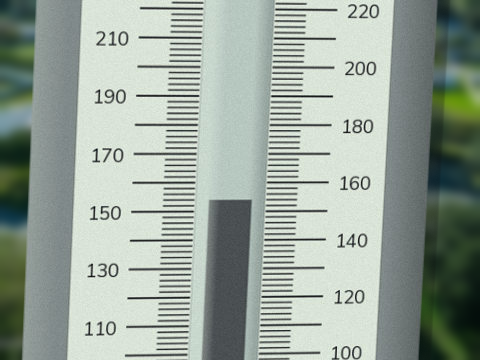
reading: 154
